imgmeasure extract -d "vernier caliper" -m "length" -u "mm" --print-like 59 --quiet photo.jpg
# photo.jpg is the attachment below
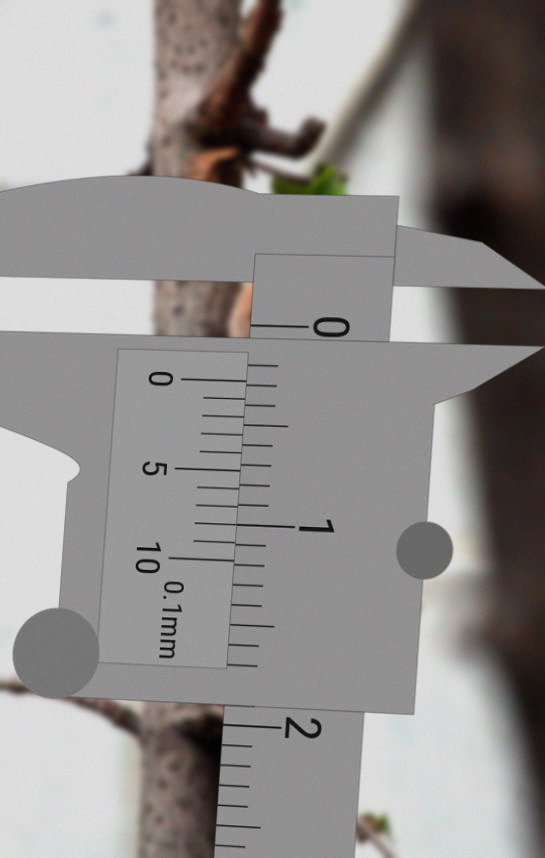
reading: 2.8
